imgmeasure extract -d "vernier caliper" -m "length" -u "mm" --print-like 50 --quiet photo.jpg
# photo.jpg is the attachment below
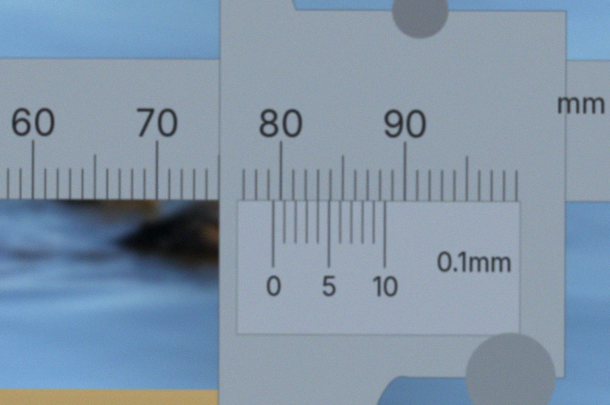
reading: 79.4
